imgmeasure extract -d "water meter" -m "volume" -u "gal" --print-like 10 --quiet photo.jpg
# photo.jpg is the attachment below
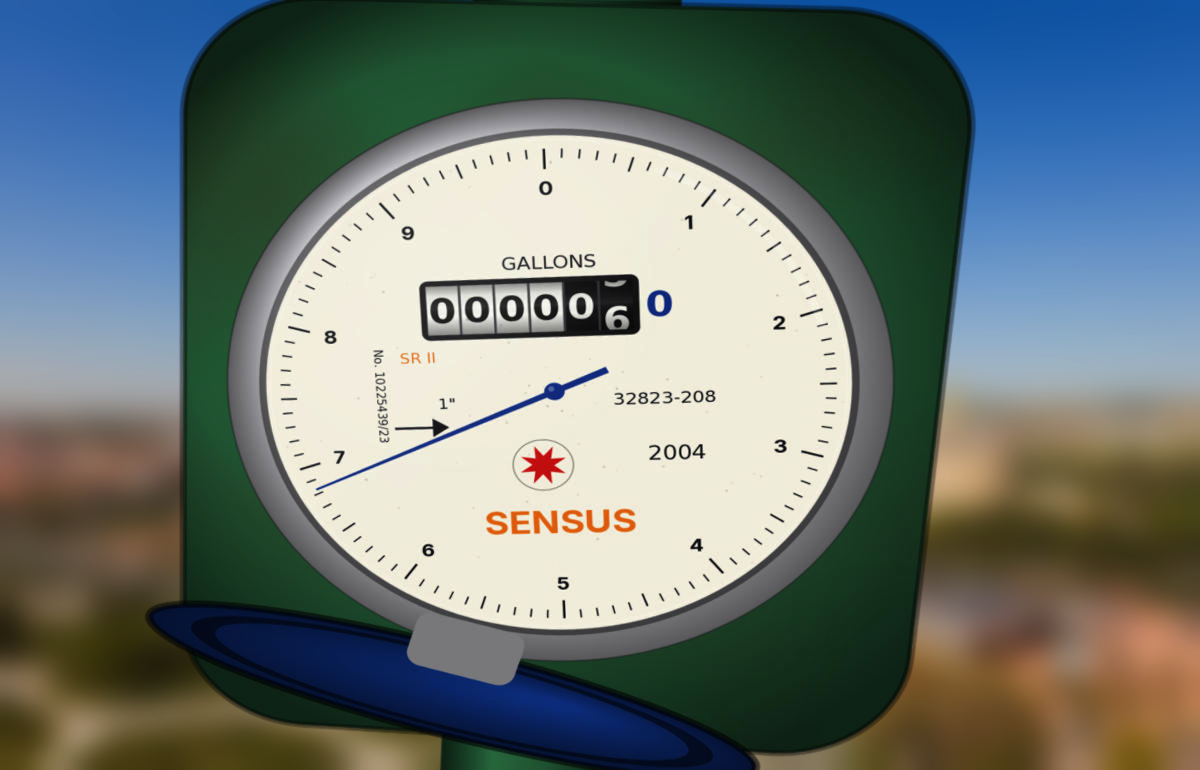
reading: 56.8
